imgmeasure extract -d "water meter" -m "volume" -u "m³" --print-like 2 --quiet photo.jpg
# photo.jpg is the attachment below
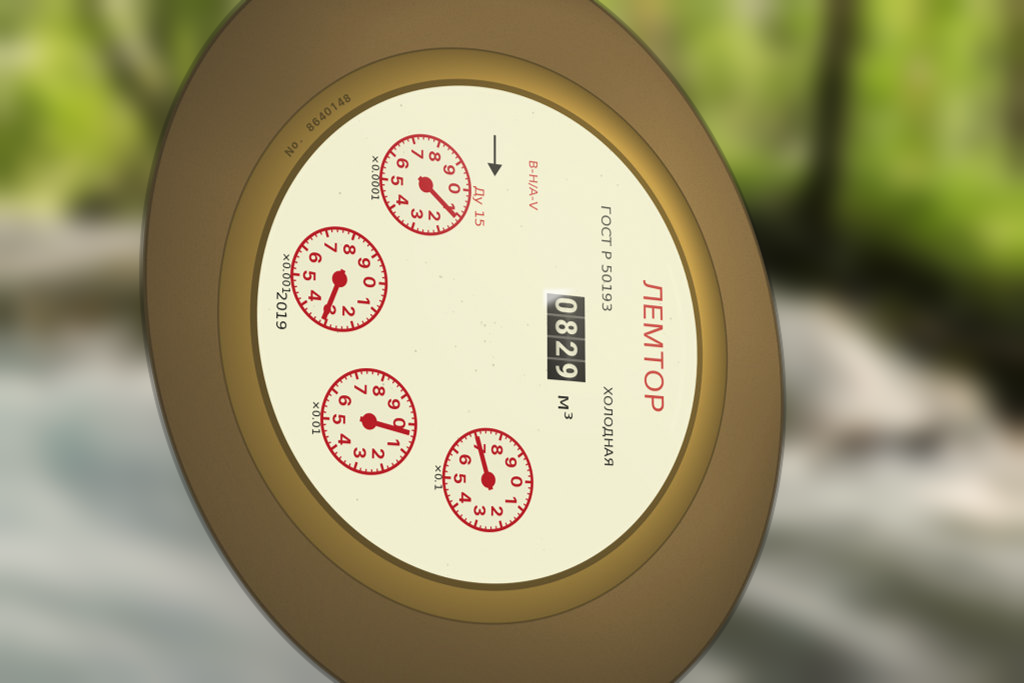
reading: 829.7031
